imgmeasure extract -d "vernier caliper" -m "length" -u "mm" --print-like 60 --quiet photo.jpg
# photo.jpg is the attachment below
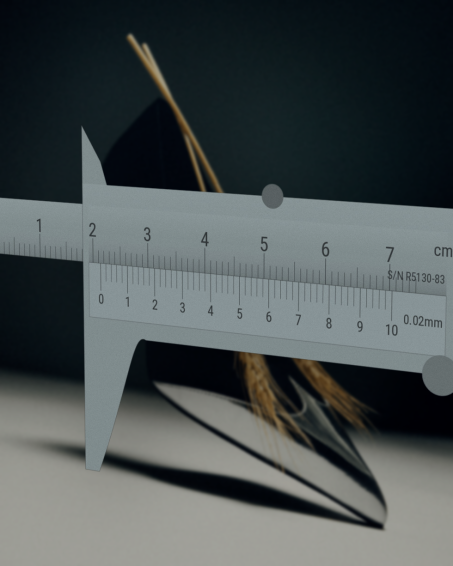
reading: 21.4
